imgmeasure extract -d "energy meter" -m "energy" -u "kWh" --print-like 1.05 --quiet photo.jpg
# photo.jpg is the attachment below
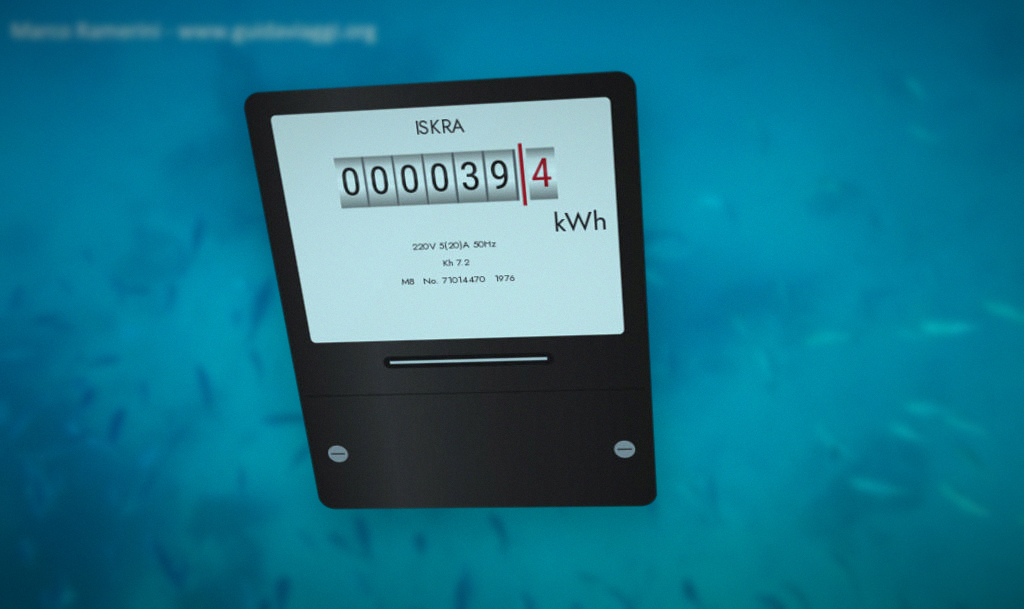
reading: 39.4
